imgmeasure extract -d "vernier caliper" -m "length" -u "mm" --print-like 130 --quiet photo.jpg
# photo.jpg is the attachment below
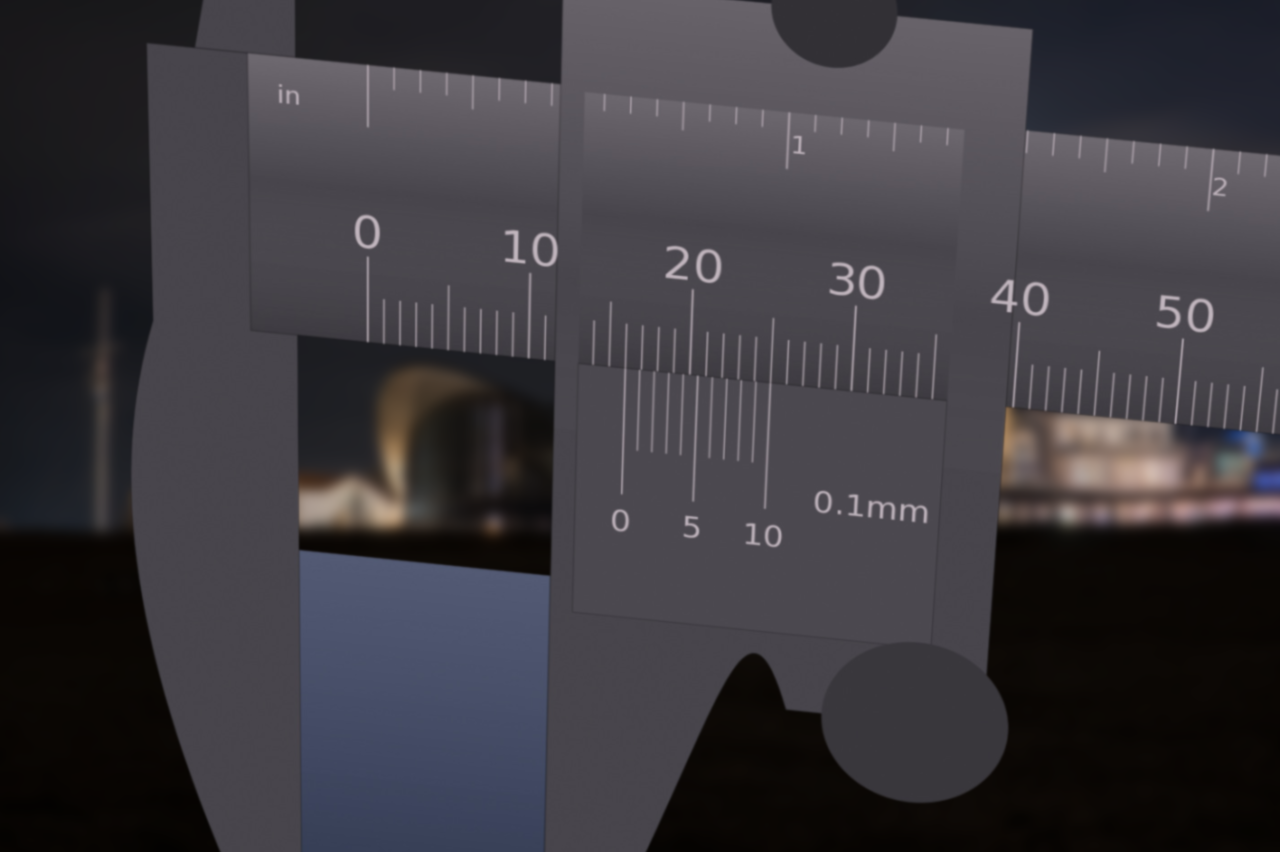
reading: 16.0
